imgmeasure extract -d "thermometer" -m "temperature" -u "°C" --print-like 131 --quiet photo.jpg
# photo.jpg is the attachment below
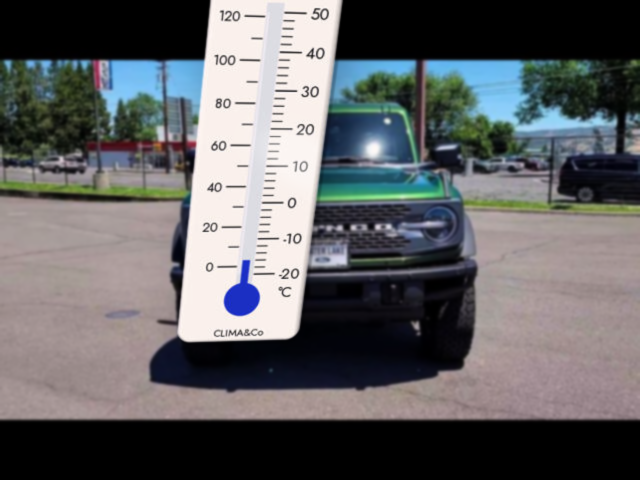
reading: -16
